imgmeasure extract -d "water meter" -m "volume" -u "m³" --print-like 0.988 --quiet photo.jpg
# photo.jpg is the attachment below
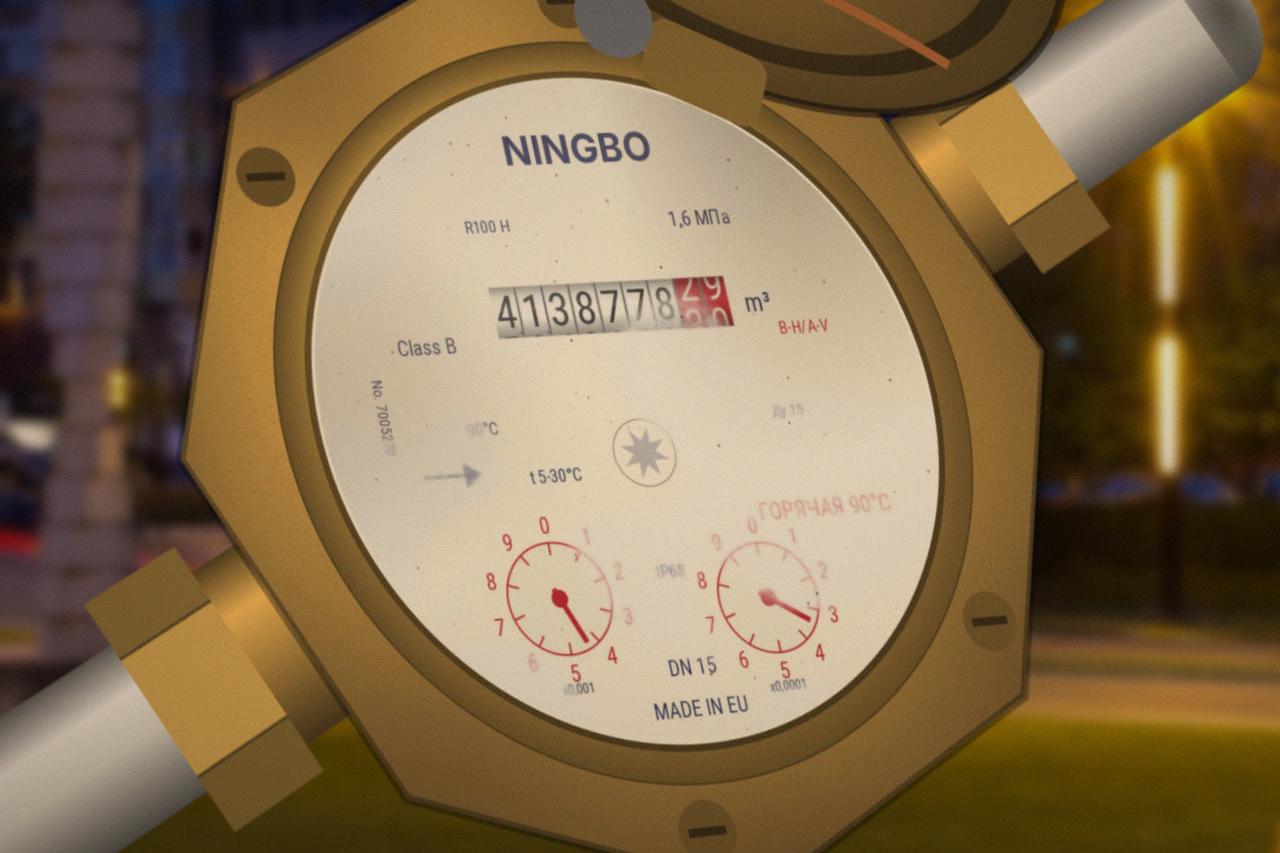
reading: 4138778.2943
